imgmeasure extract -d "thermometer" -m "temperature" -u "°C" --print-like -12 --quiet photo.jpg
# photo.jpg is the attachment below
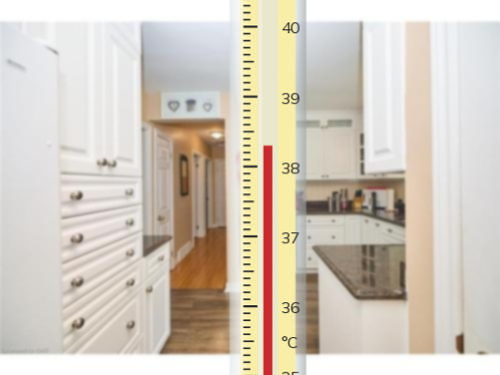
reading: 38.3
